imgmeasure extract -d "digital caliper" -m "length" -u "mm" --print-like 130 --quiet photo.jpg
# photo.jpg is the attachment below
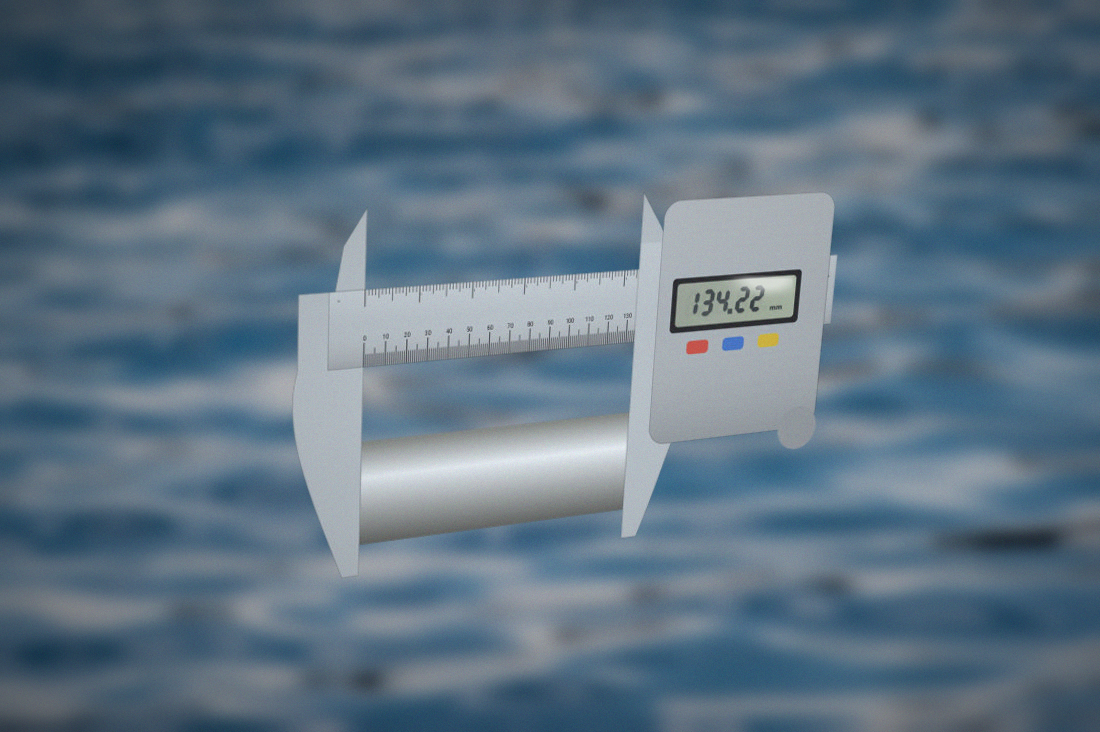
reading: 134.22
